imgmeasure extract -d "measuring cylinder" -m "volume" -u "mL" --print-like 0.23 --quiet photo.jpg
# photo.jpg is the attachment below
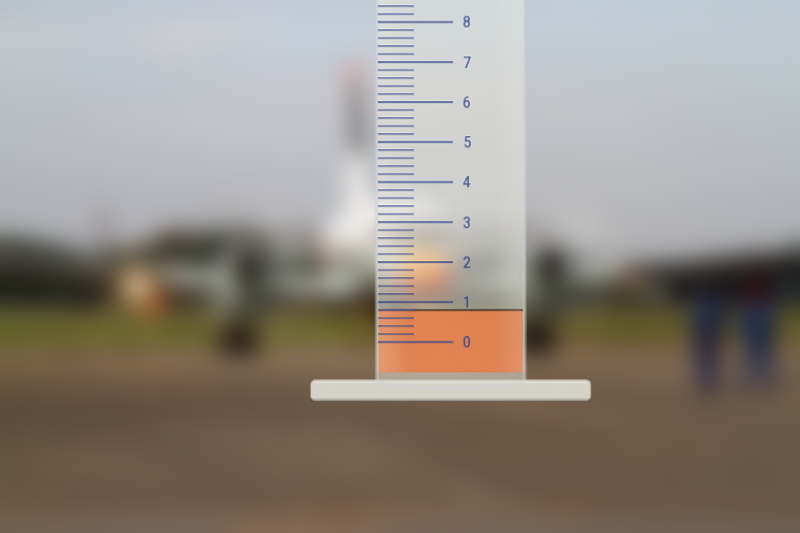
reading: 0.8
